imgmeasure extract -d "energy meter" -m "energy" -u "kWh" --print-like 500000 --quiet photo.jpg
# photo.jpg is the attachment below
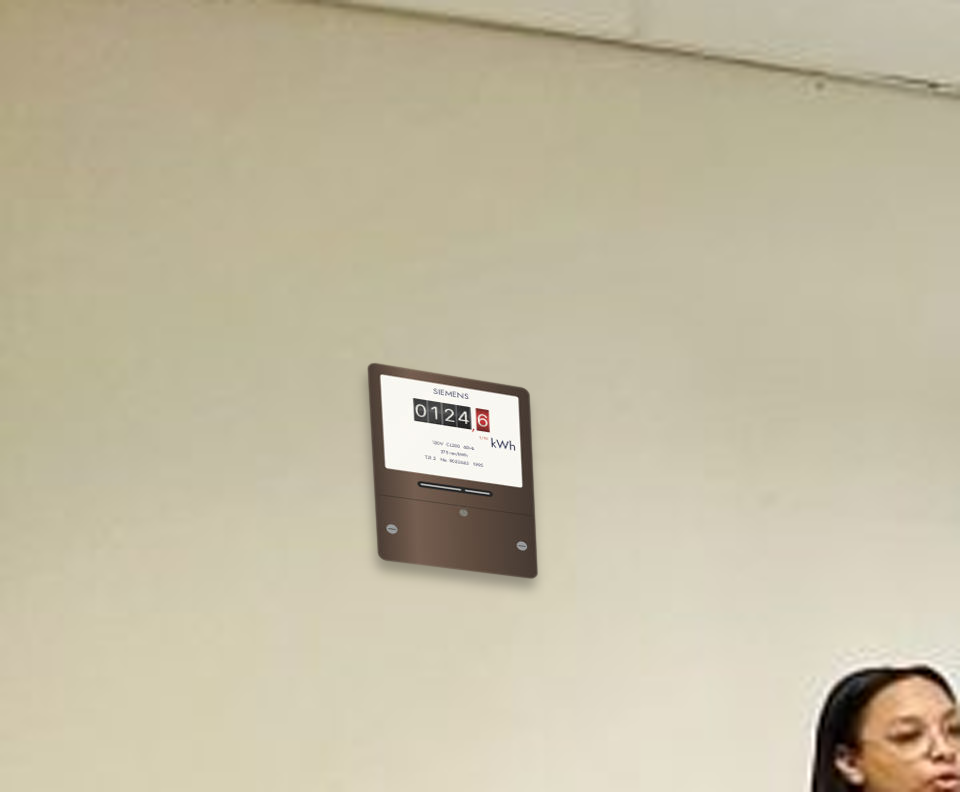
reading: 124.6
